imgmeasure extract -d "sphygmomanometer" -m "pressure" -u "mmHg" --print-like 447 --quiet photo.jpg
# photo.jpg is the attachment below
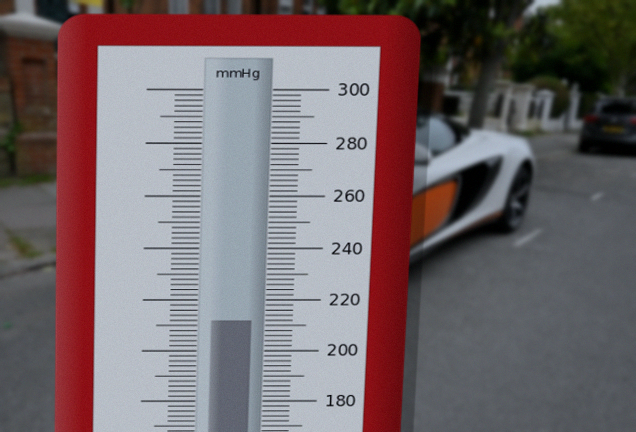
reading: 212
